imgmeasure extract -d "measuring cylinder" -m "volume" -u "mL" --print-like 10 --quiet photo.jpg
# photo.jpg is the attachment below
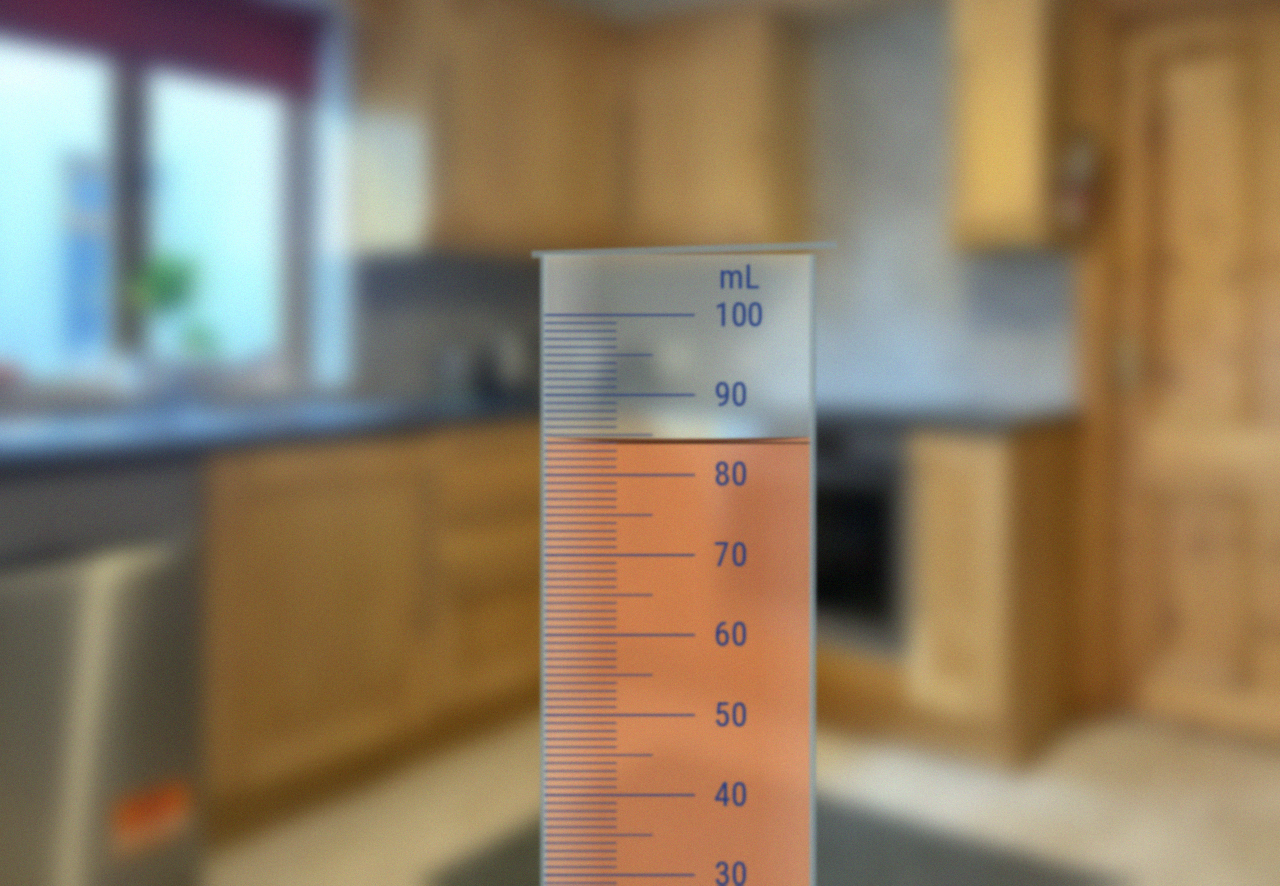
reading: 84
